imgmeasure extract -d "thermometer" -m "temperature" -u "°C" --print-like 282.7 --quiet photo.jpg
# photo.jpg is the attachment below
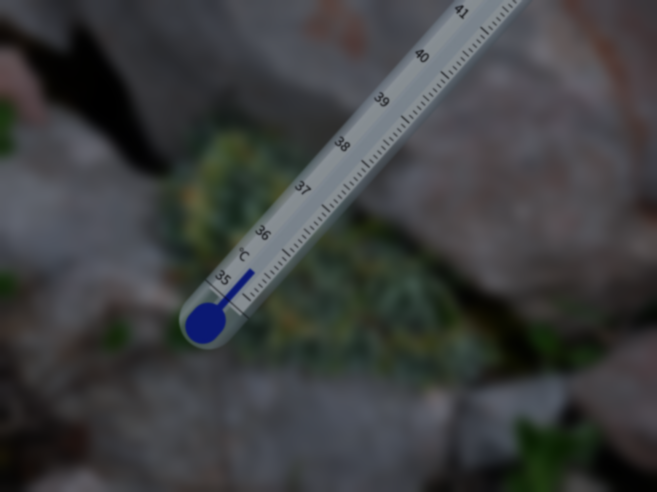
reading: 35.4
